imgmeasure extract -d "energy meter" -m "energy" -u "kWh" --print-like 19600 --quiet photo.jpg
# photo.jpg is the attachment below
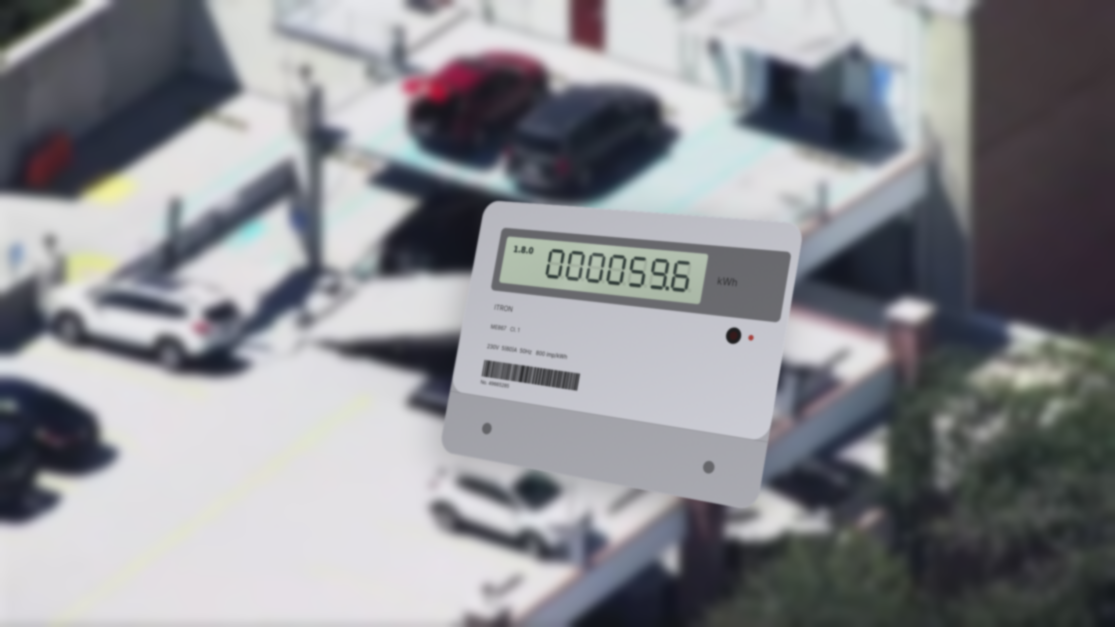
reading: 59.6
